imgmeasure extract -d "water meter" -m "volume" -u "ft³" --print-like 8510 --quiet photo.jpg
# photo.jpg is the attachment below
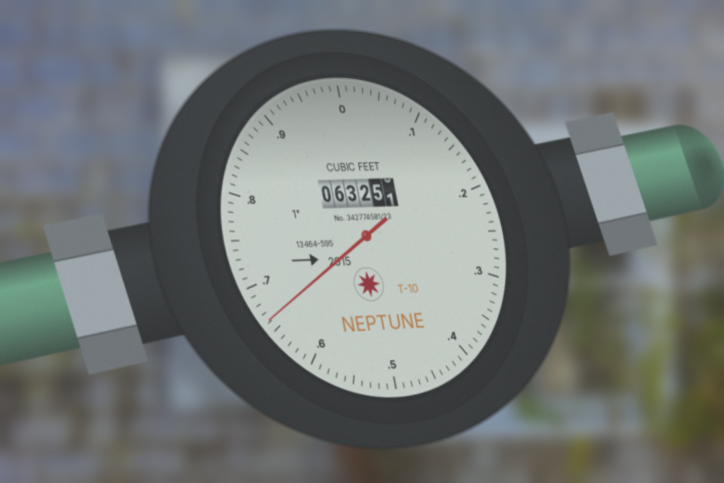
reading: 63250.66
